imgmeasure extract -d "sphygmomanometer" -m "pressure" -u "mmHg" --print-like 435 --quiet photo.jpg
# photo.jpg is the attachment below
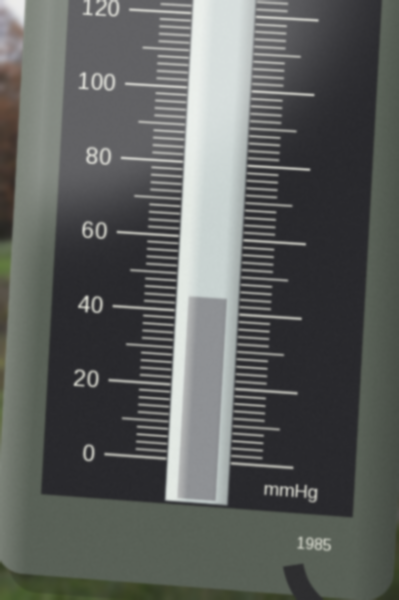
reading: 44
